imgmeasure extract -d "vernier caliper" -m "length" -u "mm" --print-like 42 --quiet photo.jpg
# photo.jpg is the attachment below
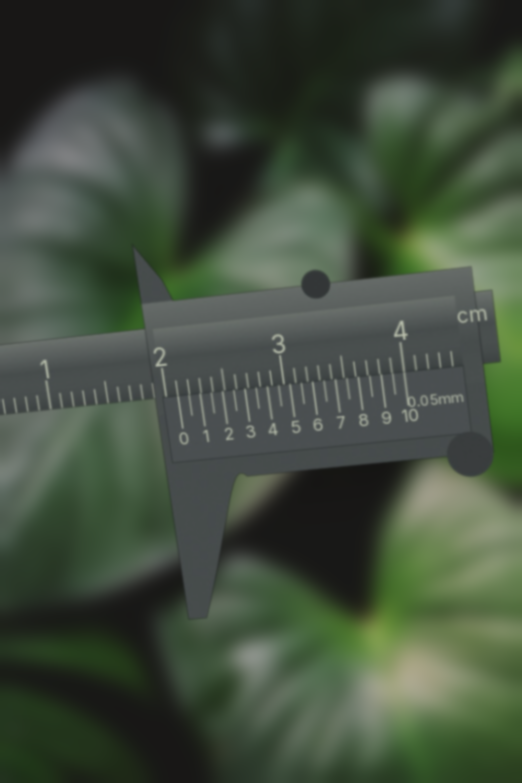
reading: 21.0
